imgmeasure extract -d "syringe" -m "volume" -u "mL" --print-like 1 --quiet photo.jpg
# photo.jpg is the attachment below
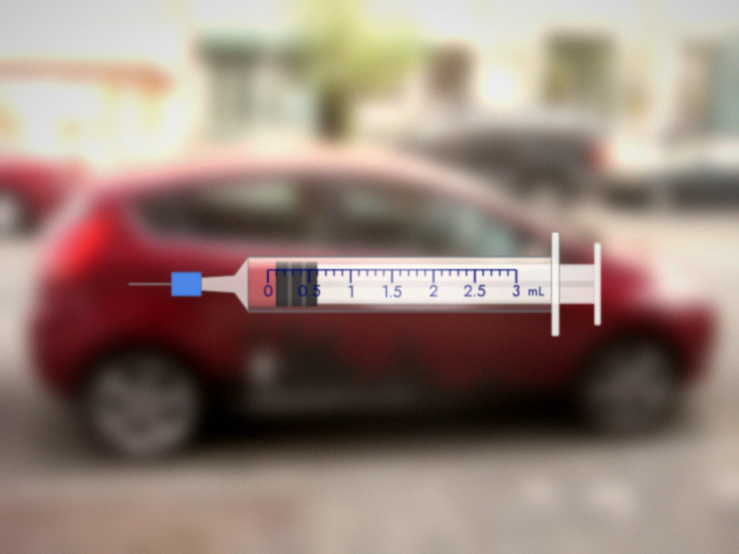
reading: 0.1
